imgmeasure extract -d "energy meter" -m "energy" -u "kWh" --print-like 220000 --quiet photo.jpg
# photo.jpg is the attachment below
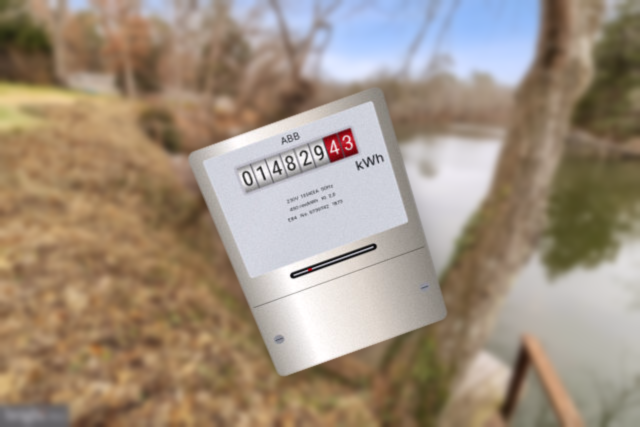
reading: 14829.43
